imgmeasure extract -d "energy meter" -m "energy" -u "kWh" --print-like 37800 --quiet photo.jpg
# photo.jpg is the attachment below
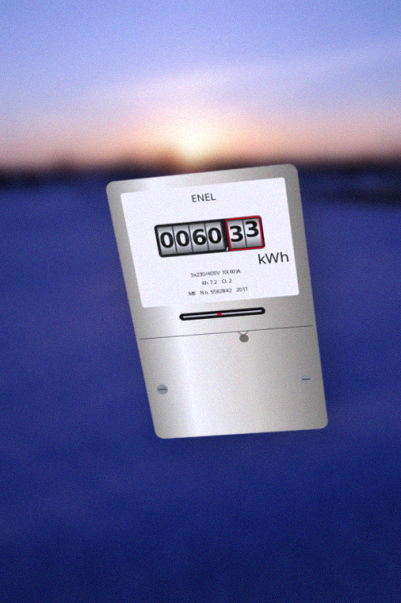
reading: 60.33
